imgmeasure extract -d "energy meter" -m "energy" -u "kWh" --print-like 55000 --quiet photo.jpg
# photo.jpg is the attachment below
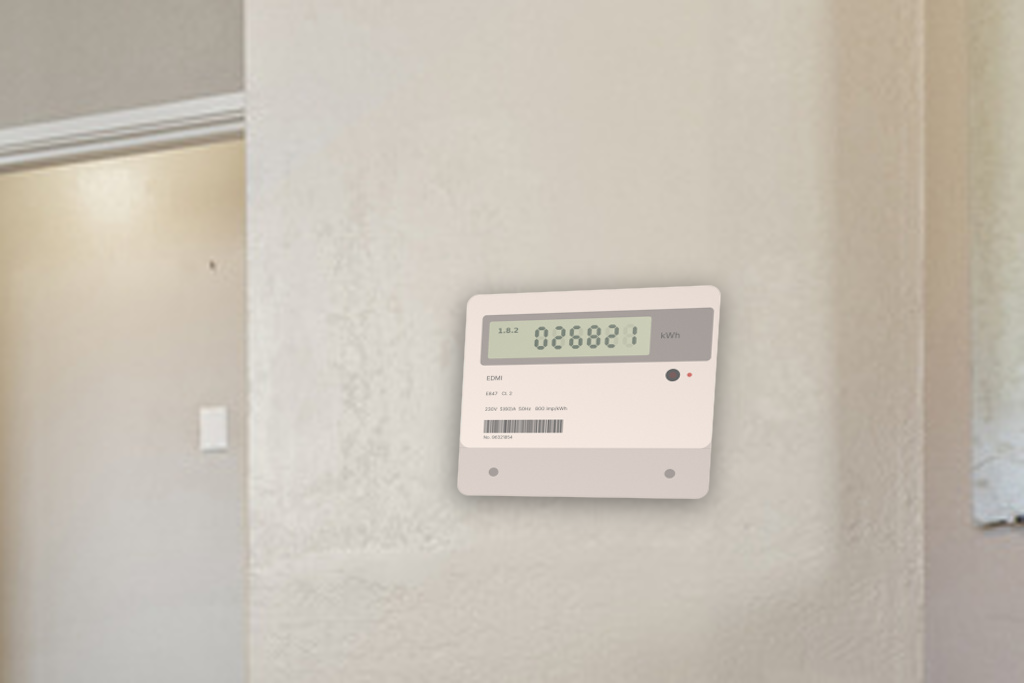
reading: 26821
